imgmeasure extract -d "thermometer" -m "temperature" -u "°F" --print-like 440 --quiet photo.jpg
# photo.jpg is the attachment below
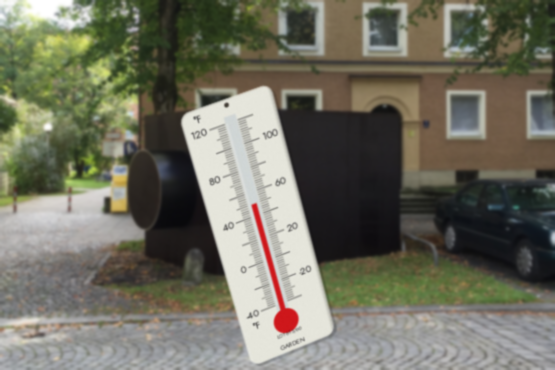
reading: 50
